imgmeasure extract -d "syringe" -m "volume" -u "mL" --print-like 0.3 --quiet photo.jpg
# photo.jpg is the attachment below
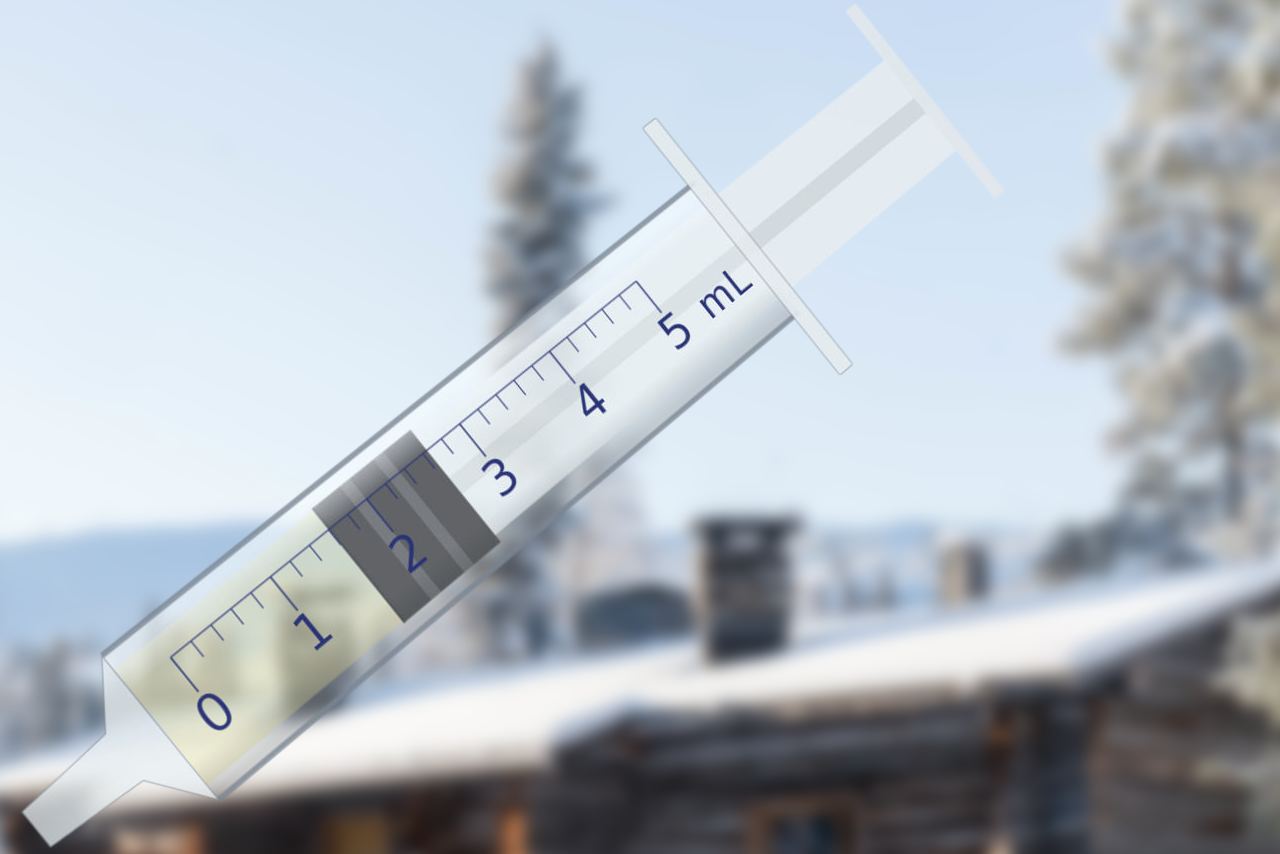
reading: 1.6
